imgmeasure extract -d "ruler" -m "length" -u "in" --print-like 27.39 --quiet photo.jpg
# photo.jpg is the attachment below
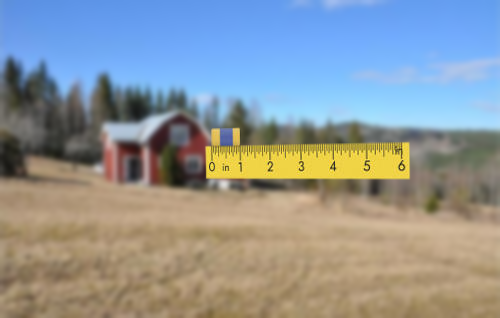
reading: 1
